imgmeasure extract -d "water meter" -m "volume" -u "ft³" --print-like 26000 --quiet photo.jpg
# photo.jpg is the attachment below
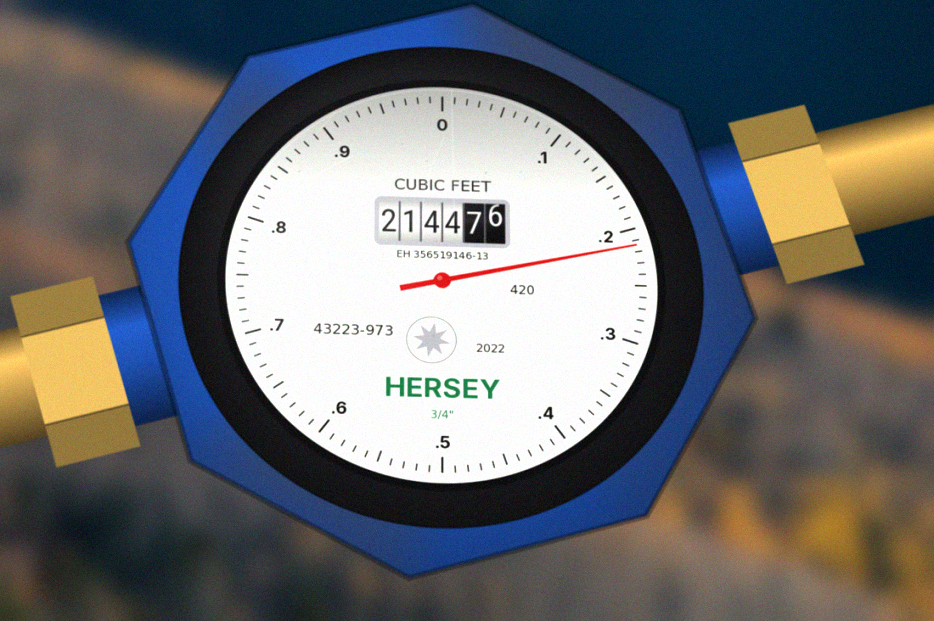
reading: 214476.21
